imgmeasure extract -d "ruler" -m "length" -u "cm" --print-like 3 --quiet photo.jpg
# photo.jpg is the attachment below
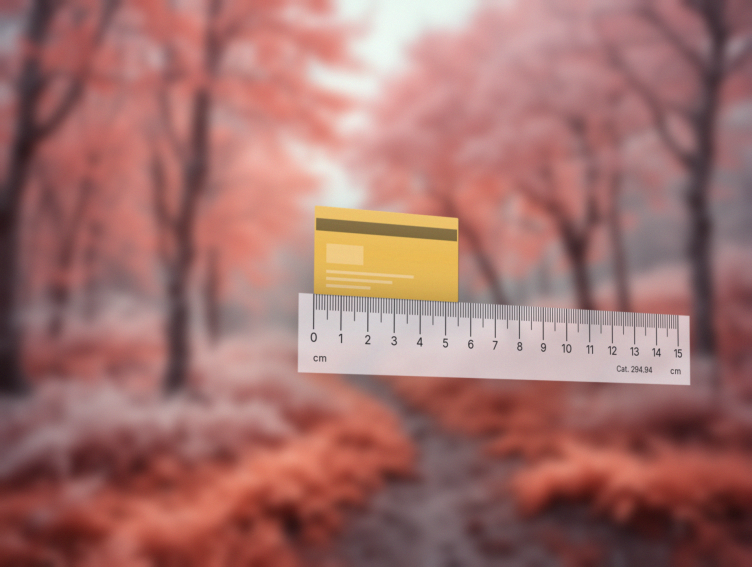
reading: 5.5
